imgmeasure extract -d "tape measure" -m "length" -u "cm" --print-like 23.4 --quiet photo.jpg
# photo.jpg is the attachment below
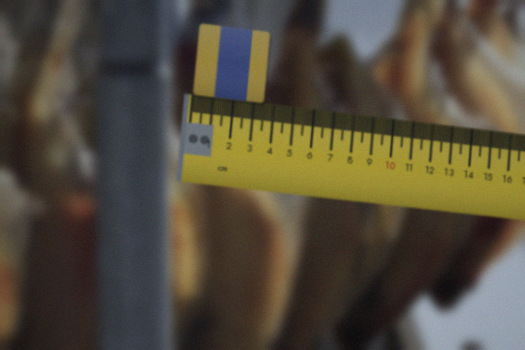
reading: 3.5
